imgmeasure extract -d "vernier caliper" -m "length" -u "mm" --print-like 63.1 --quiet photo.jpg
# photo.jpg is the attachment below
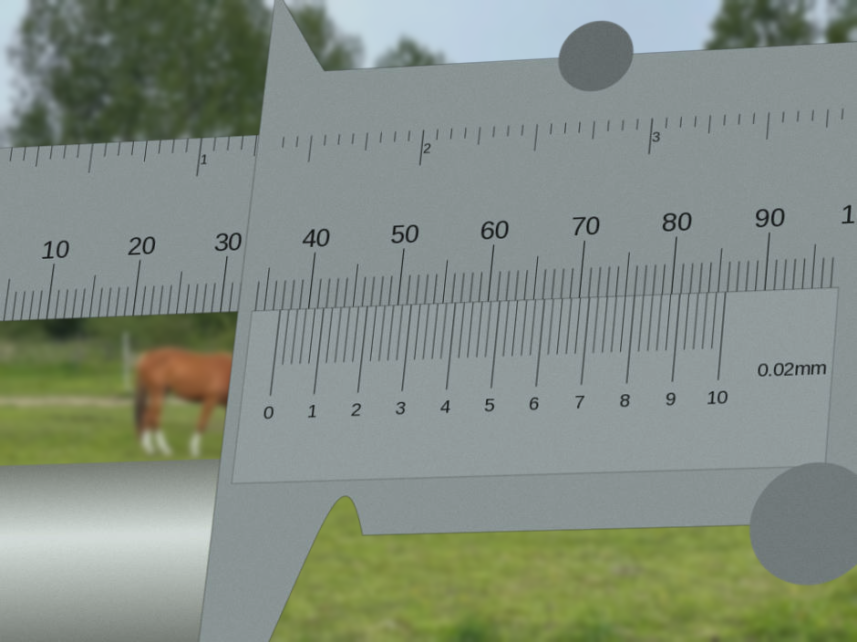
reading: 36.8
